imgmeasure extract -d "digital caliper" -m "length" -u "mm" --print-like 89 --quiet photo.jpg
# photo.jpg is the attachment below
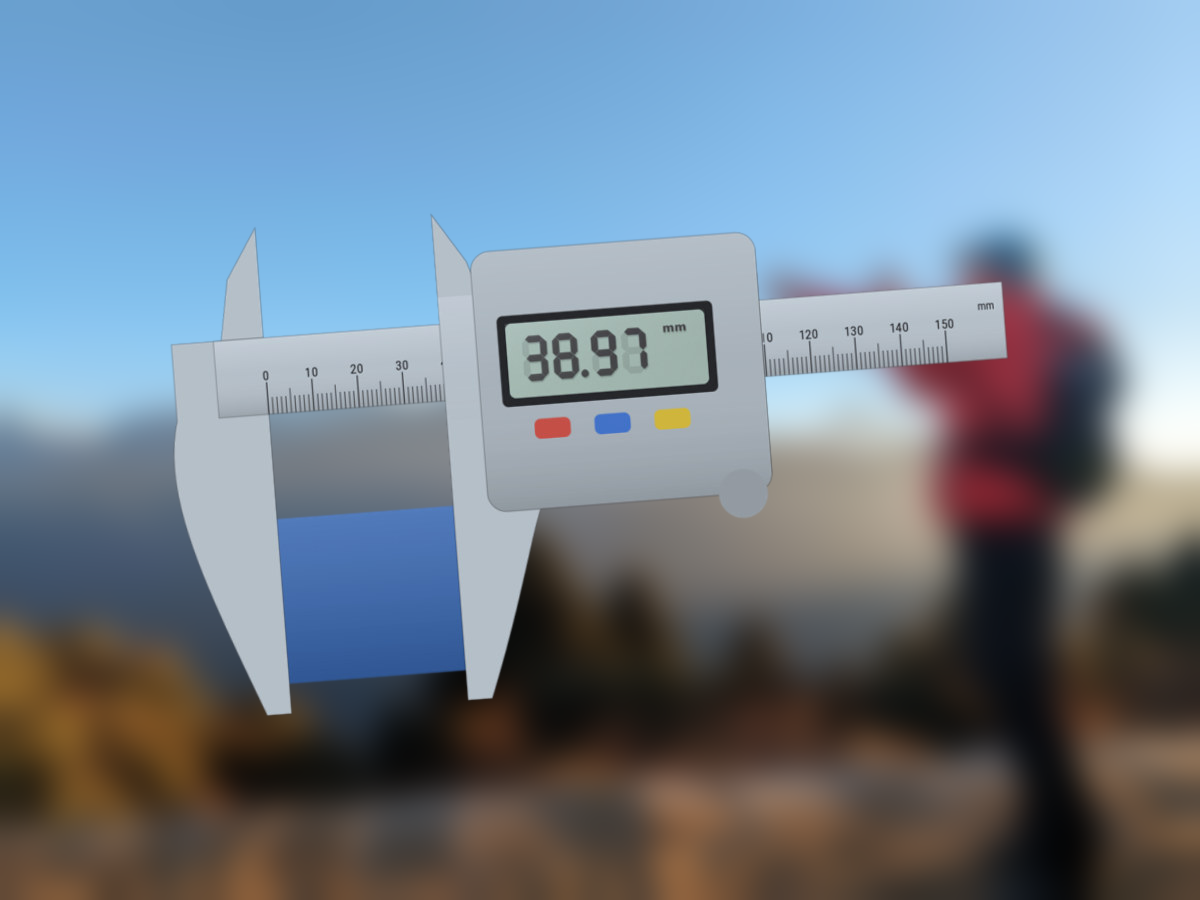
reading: 38.97
